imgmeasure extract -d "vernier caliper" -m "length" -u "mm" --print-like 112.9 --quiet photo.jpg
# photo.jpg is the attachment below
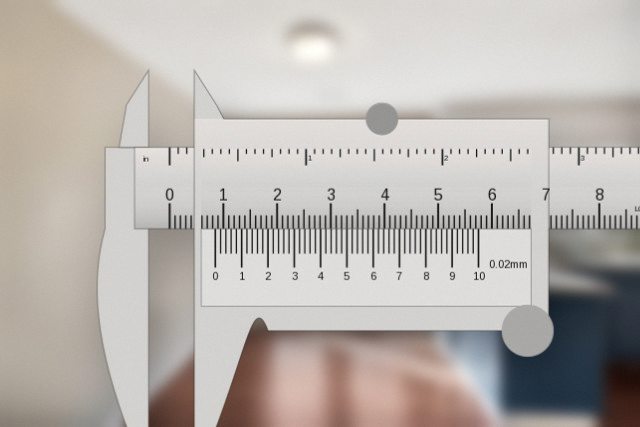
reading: 8.5
